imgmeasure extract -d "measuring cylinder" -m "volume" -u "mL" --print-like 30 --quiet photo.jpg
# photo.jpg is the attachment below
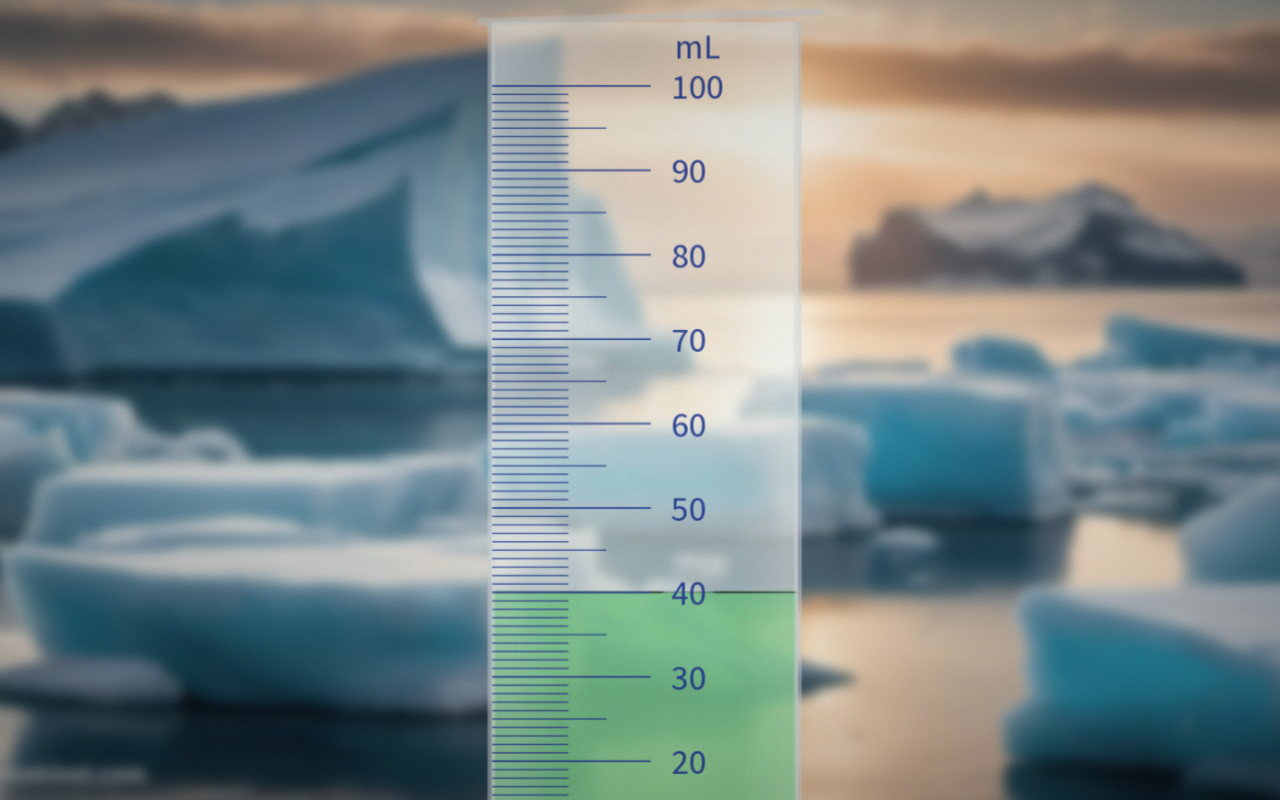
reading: 40
